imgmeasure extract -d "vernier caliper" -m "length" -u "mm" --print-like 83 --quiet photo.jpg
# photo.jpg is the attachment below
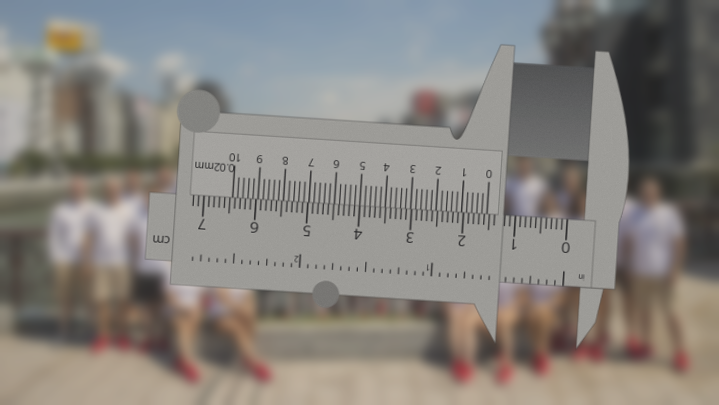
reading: 15.5
